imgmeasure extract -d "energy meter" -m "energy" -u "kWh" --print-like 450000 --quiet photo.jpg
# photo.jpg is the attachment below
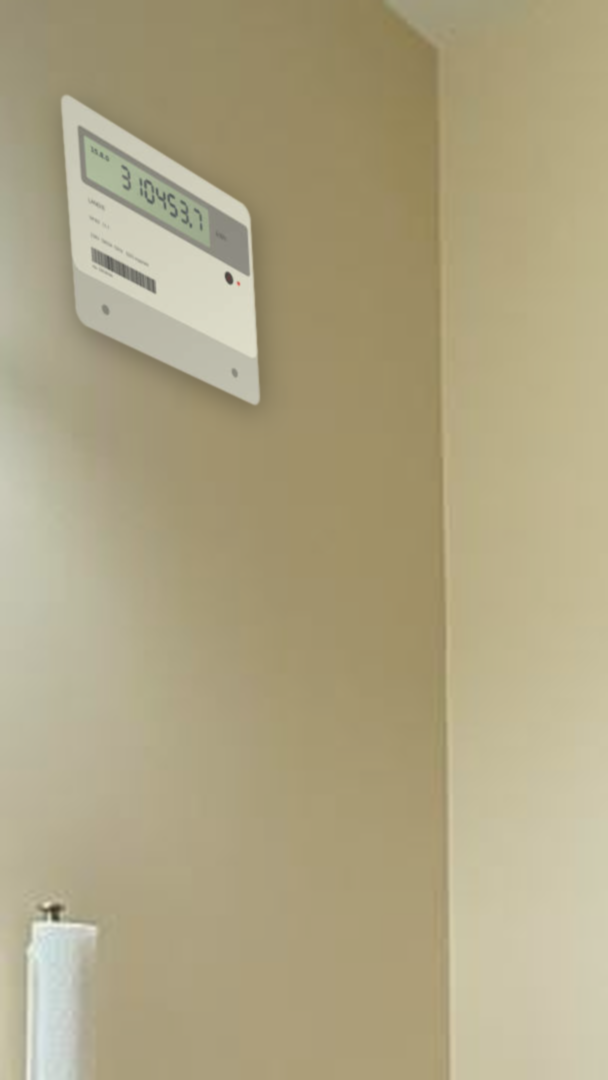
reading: 310453.7
